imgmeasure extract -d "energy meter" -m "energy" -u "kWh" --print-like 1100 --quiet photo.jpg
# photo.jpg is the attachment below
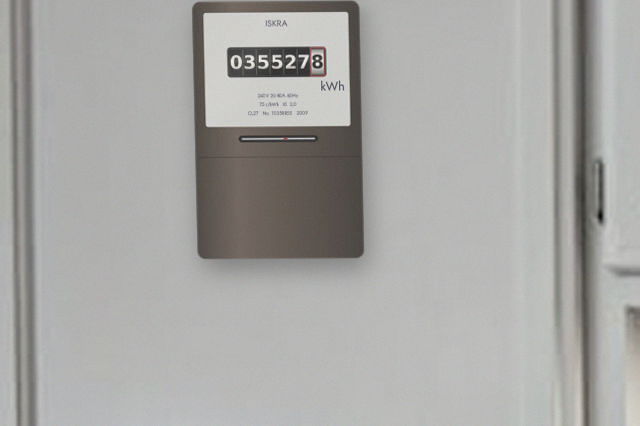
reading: 35527.8
